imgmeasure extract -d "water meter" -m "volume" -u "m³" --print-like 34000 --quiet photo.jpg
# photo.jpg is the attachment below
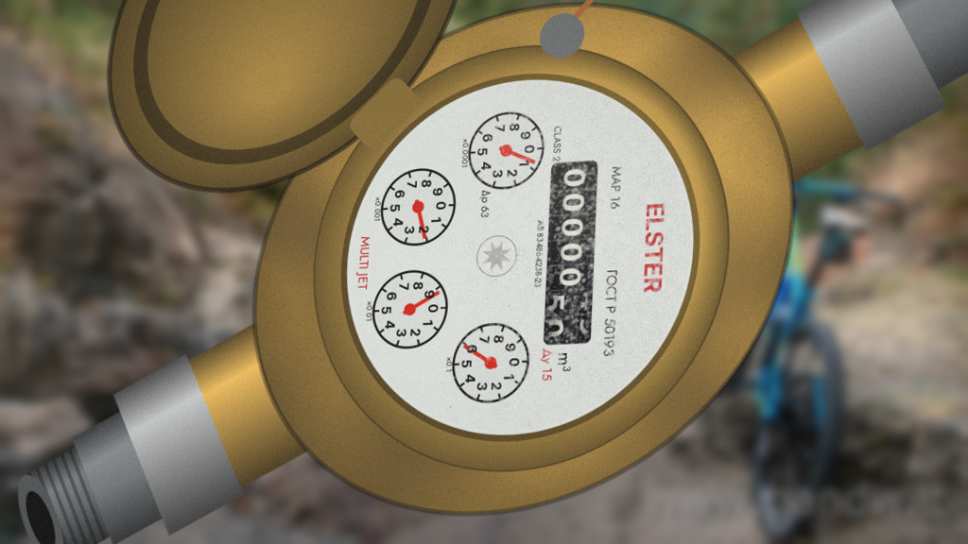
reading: 49.5920
